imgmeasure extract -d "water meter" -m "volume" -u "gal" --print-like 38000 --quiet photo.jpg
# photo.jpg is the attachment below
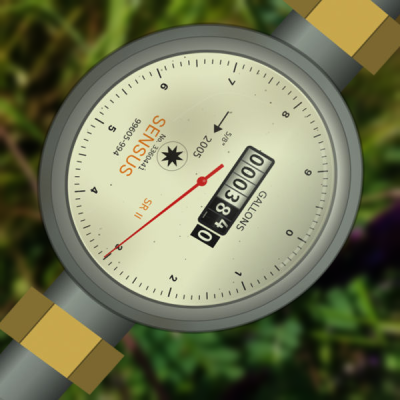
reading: 3843.0
